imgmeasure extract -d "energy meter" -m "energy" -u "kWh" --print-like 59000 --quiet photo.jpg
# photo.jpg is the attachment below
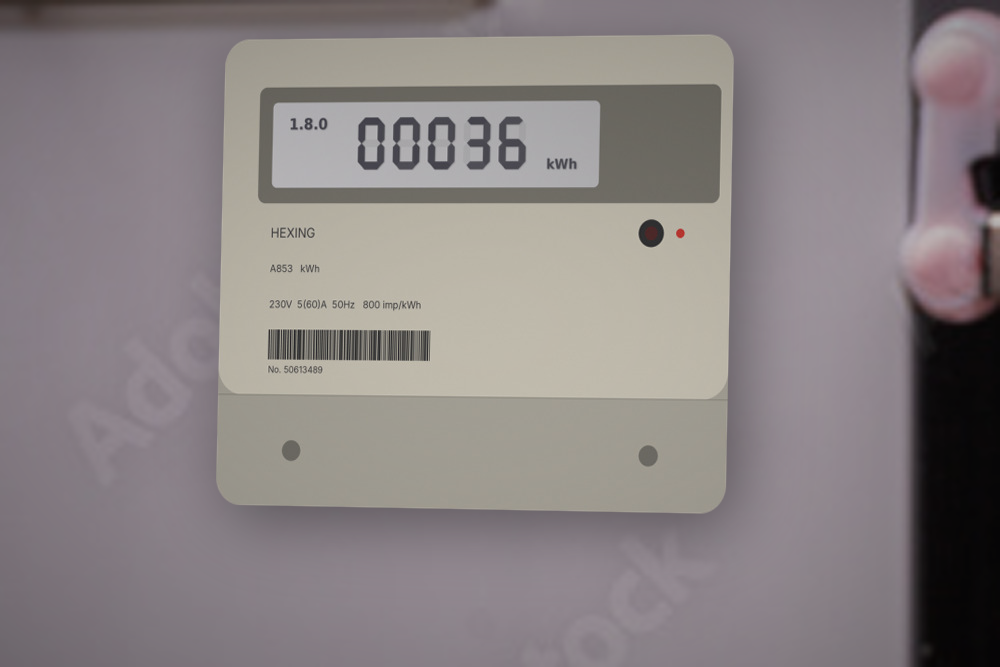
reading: 36
